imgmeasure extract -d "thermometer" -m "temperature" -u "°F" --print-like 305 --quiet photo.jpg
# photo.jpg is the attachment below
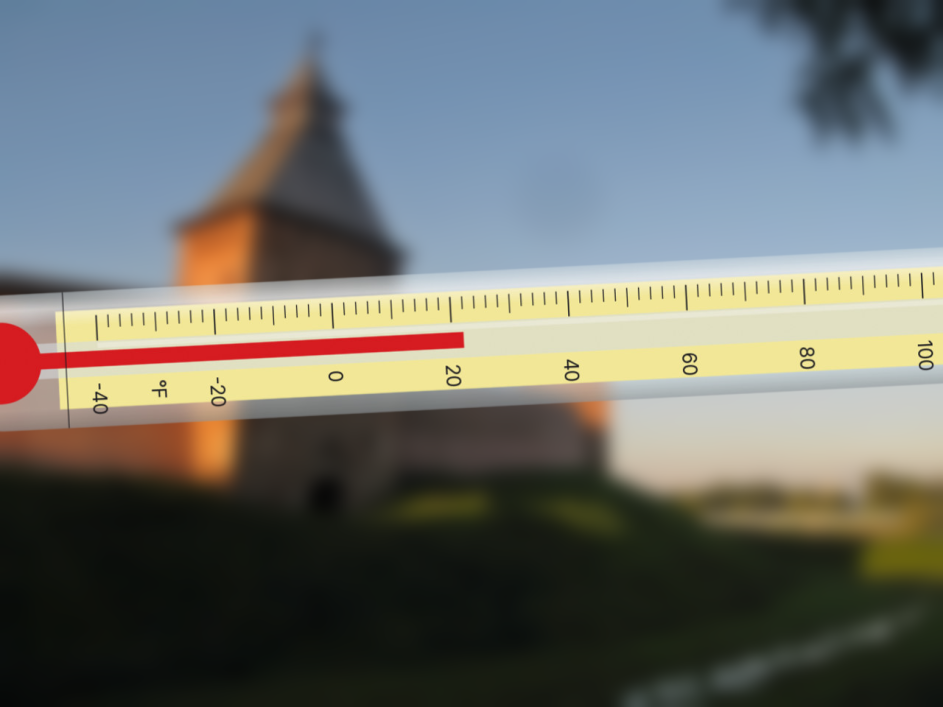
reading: 22
